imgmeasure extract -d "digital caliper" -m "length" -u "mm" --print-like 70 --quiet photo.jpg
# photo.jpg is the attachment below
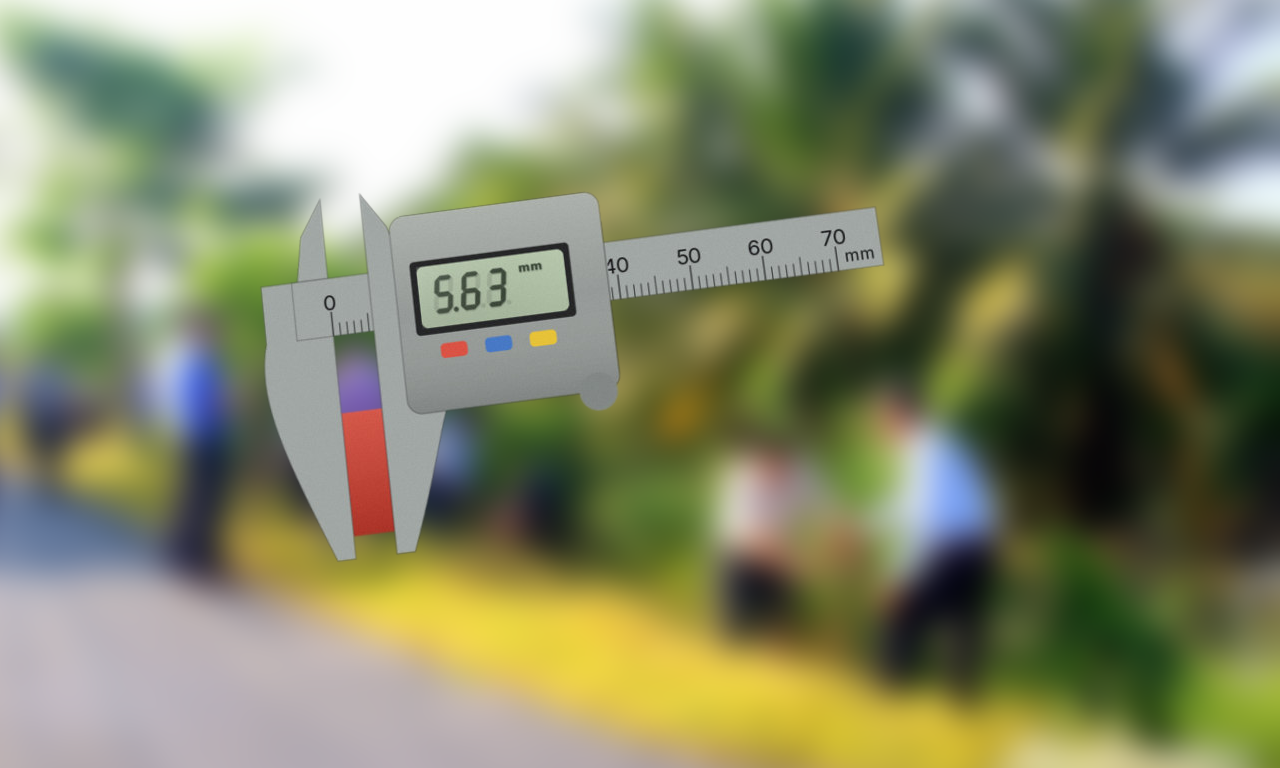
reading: 5.63
